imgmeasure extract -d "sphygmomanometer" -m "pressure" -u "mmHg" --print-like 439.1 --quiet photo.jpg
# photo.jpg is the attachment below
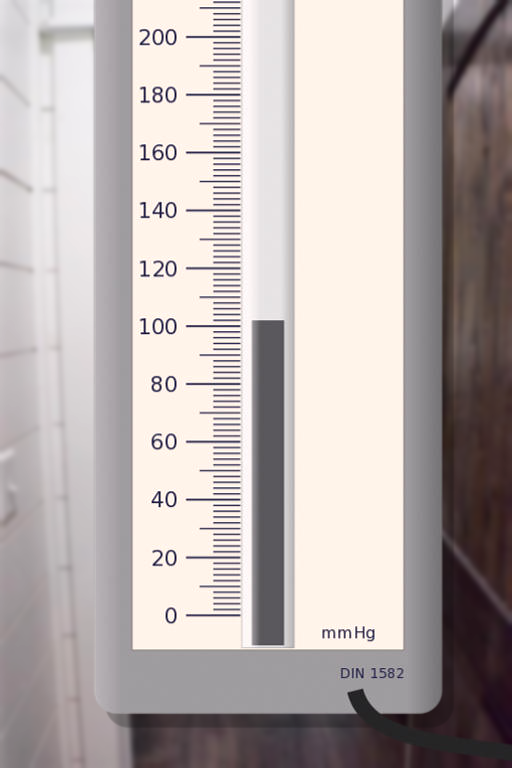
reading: 102
